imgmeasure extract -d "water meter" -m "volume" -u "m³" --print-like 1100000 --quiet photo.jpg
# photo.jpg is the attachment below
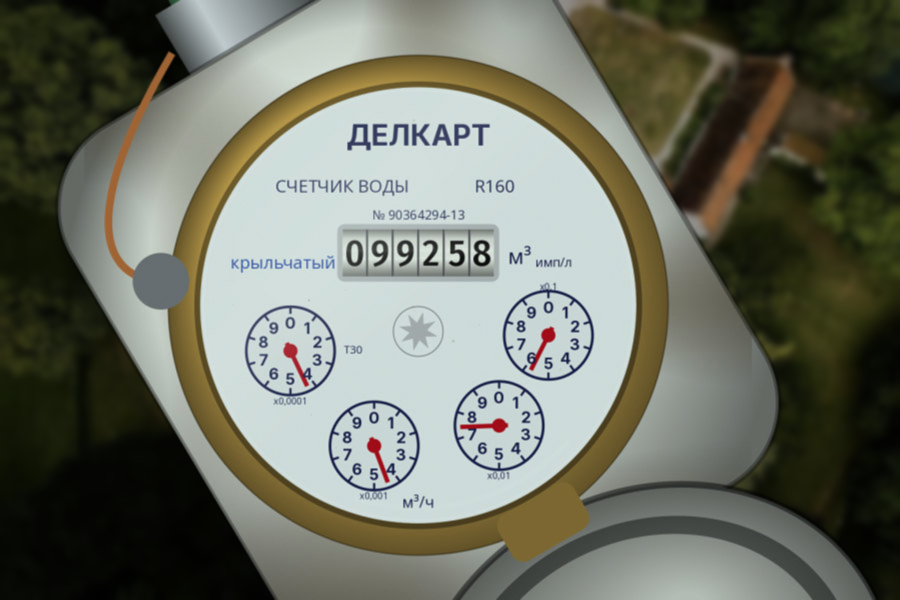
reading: 99258.5744
